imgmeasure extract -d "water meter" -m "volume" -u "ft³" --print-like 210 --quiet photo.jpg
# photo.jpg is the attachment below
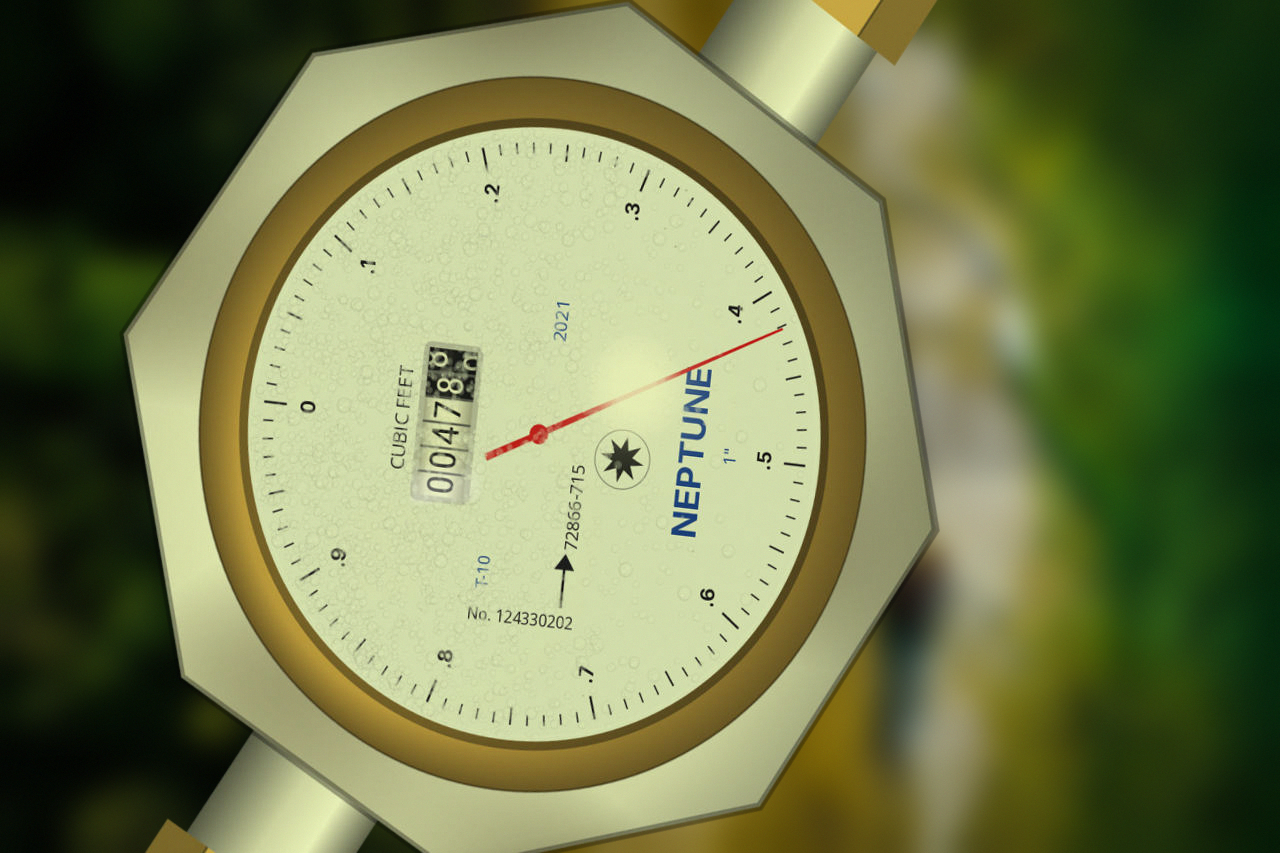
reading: 4788.42
